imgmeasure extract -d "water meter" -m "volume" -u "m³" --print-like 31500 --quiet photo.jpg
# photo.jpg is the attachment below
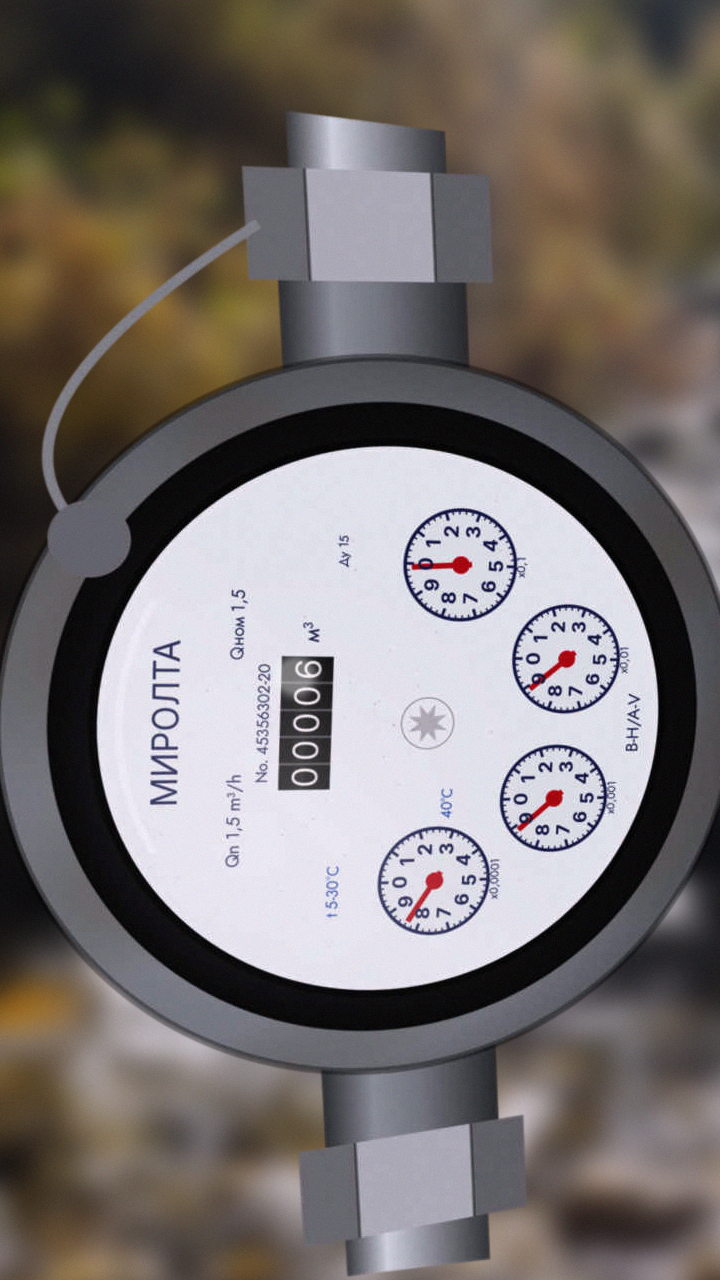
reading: 5.9888
